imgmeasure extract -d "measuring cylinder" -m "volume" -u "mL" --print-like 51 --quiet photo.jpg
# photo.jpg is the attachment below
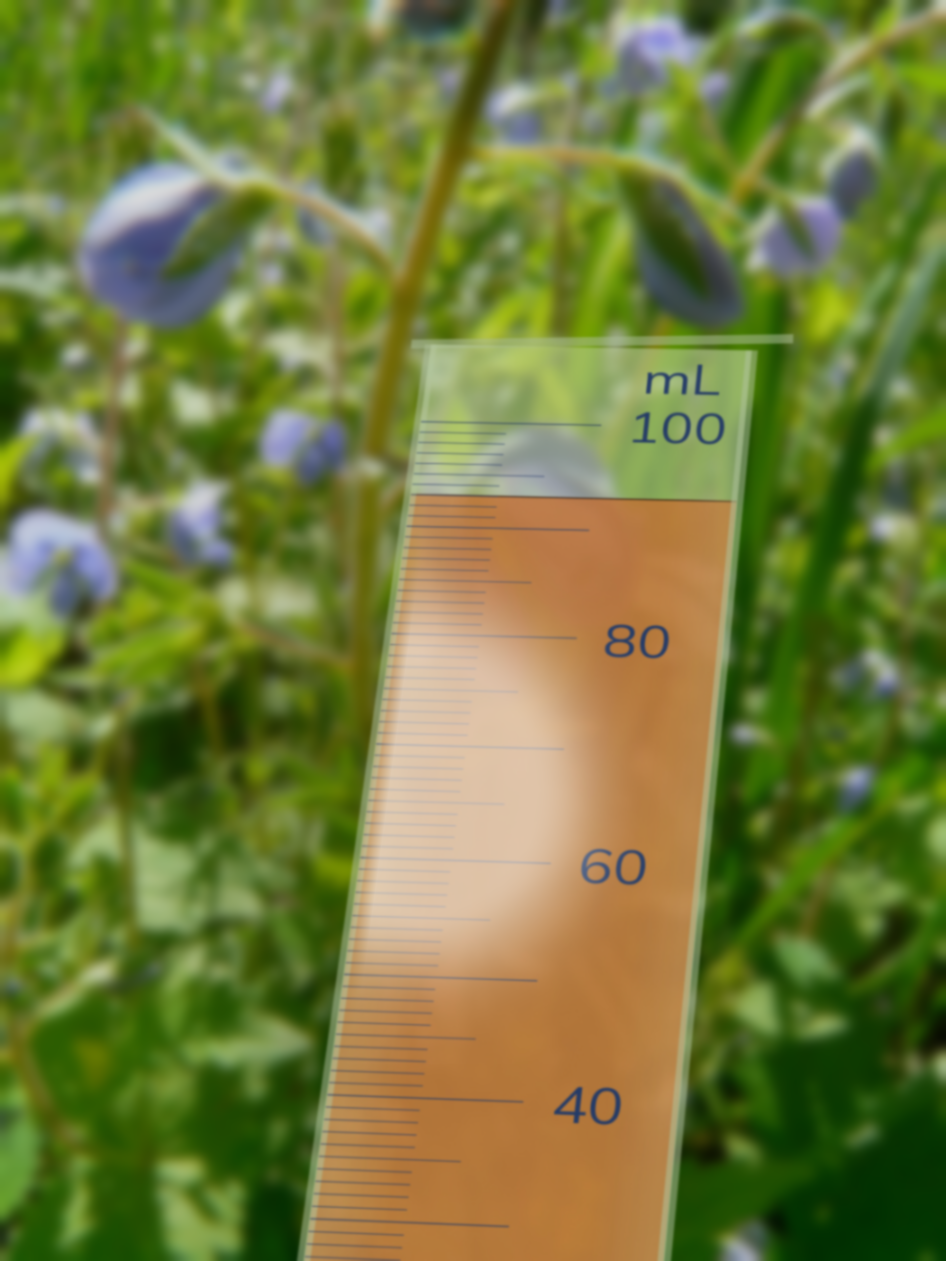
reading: 93
